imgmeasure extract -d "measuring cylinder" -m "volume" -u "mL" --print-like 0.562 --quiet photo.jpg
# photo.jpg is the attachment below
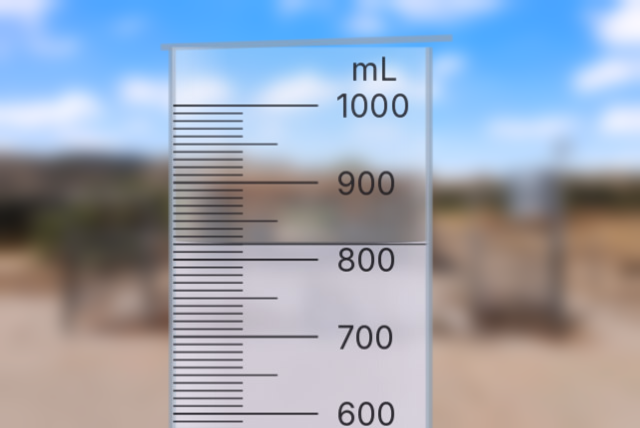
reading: 820
